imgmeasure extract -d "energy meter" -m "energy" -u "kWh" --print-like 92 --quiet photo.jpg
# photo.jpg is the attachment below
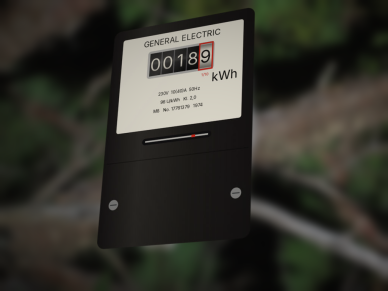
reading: 18.9
